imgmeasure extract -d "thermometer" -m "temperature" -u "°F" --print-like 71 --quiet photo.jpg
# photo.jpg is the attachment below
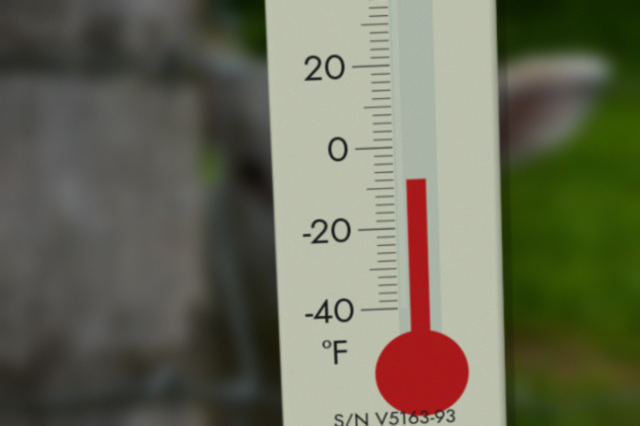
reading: -8
